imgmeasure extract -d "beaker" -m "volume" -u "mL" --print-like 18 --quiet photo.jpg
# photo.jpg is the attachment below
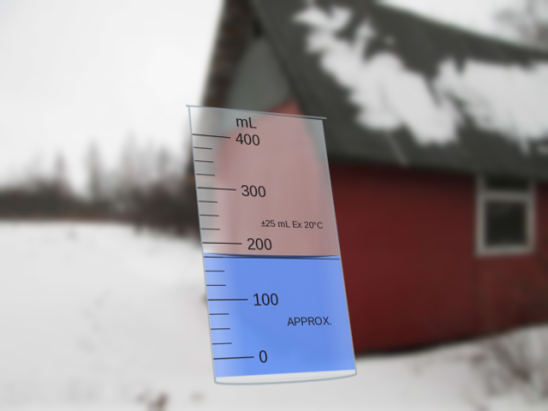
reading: 175
